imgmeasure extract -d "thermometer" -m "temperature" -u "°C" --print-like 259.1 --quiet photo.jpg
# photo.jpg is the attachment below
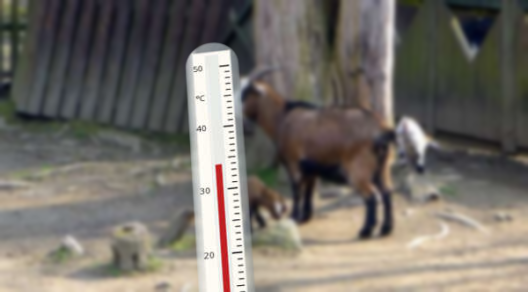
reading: 34
